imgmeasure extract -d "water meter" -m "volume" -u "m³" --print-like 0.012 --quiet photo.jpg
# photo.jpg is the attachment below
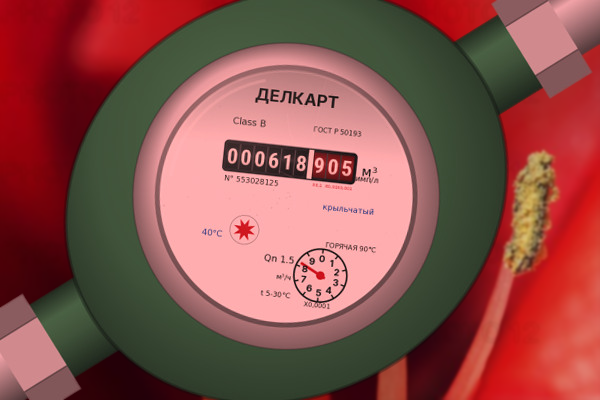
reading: 618.9058
